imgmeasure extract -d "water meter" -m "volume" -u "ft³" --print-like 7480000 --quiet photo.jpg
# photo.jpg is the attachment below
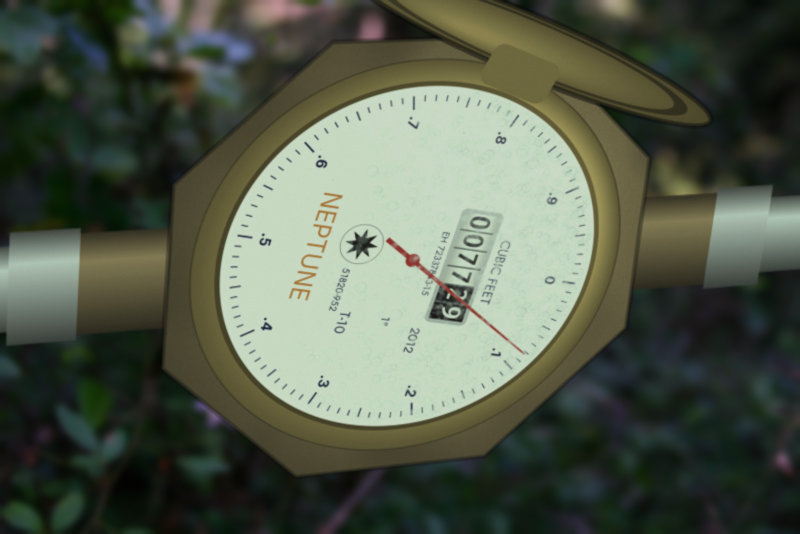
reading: 7729.08
